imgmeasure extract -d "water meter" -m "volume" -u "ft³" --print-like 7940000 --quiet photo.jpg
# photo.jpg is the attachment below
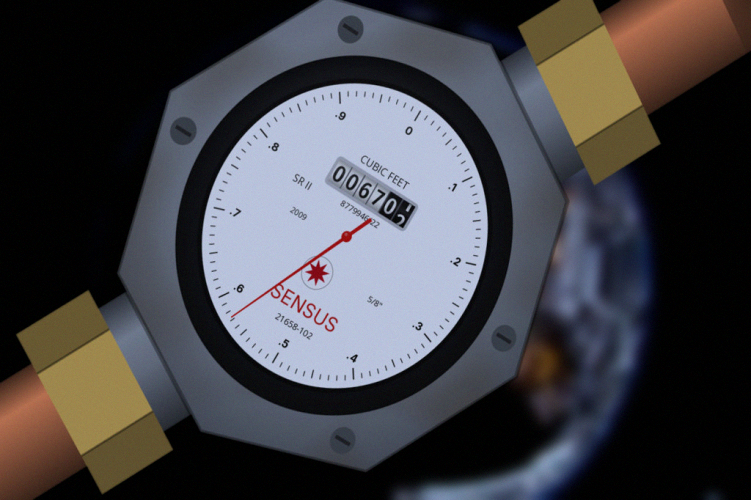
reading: 6701.57
